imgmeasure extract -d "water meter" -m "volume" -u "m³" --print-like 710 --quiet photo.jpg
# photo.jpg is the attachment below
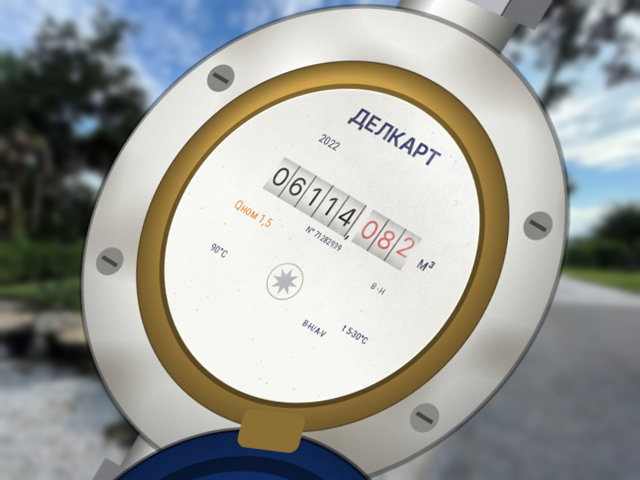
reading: 6114.082
